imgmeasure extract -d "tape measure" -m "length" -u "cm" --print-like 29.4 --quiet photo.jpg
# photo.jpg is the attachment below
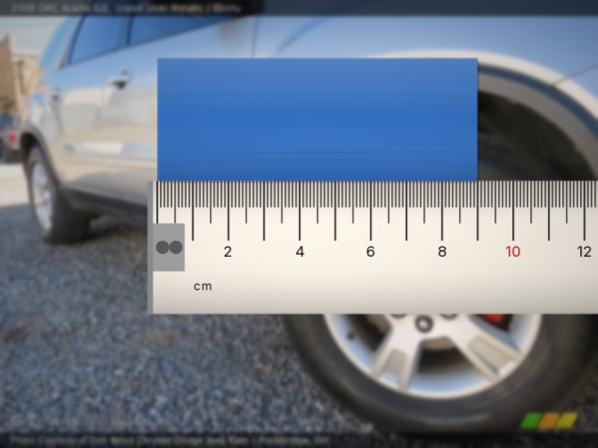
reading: 9
